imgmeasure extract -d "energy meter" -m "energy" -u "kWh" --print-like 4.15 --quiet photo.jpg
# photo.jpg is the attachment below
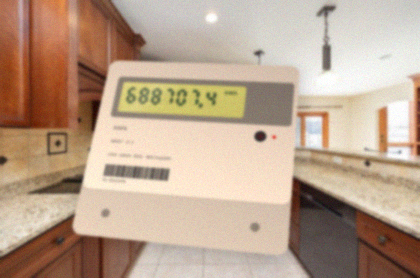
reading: 688707.4
